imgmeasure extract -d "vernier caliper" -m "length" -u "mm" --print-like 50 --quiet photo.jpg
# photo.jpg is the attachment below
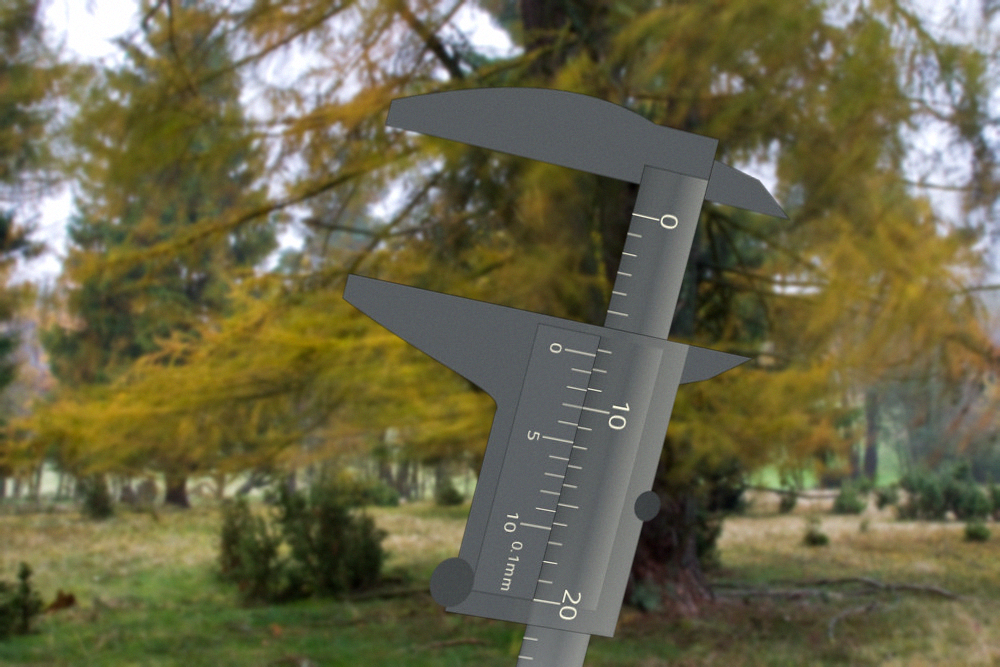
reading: 7.3
